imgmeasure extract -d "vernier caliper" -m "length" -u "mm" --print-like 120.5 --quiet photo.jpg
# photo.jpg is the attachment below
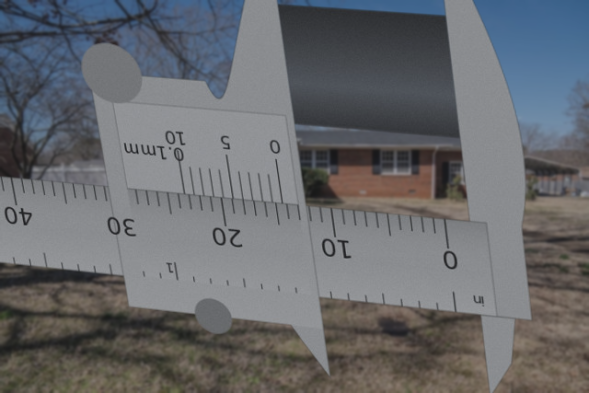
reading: 14.4
